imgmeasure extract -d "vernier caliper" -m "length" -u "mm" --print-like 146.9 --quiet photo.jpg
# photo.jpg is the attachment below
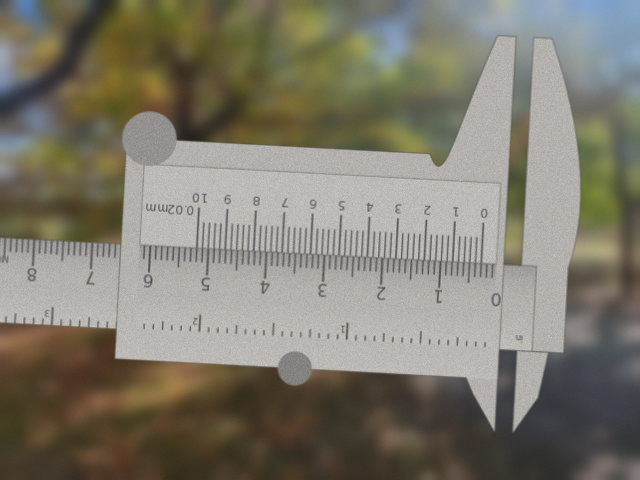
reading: 3.0
